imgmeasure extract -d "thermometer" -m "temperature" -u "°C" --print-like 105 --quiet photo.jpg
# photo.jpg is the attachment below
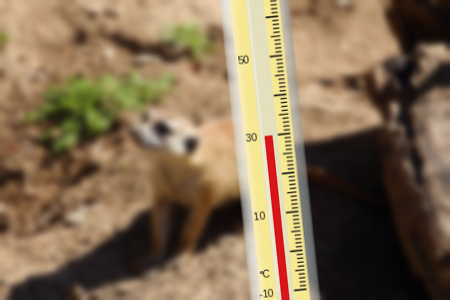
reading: 30
